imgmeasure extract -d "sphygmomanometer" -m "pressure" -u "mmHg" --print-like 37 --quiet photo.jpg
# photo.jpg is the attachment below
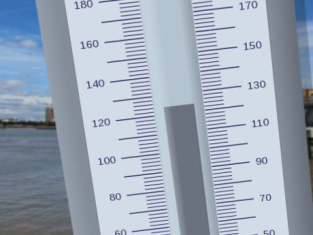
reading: 124
